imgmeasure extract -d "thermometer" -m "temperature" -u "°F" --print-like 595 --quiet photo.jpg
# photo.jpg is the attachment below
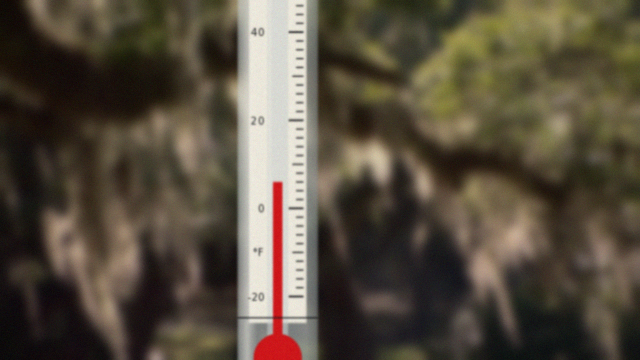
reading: 6
